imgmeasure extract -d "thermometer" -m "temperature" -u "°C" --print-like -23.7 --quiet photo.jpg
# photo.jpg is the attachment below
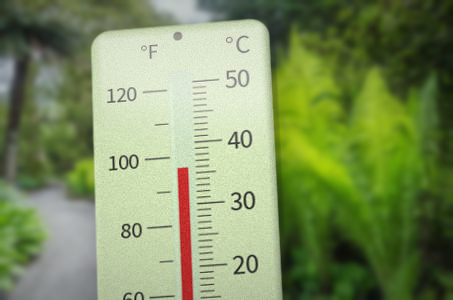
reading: 36
